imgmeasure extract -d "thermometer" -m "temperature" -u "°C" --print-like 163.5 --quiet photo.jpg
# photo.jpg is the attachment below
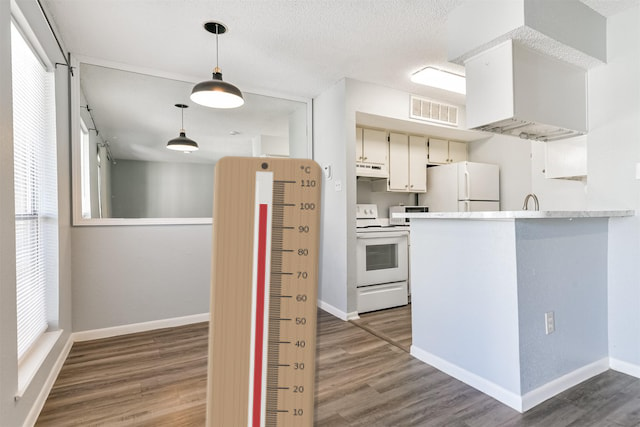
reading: 100
